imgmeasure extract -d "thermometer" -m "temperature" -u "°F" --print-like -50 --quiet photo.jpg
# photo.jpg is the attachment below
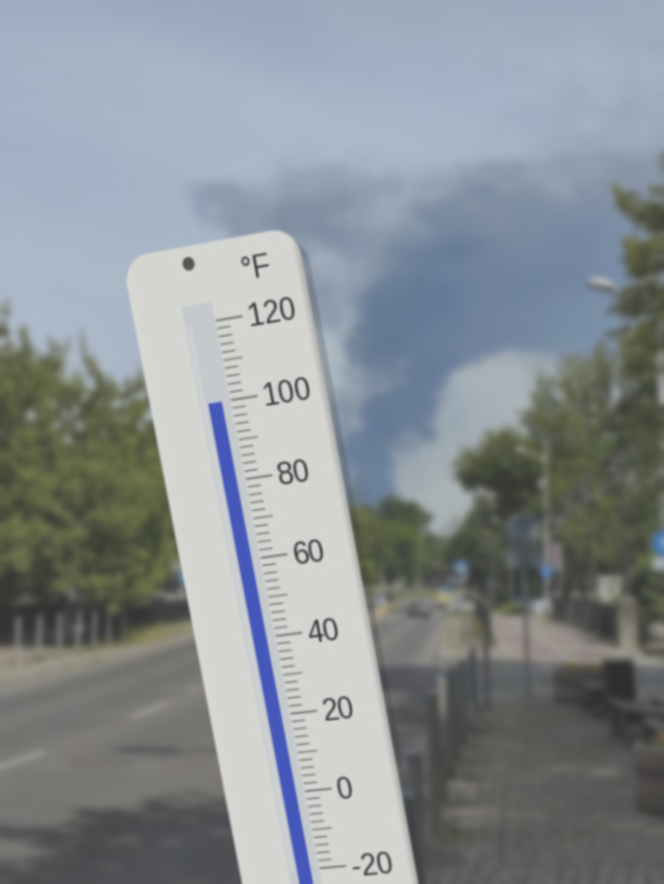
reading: 100
